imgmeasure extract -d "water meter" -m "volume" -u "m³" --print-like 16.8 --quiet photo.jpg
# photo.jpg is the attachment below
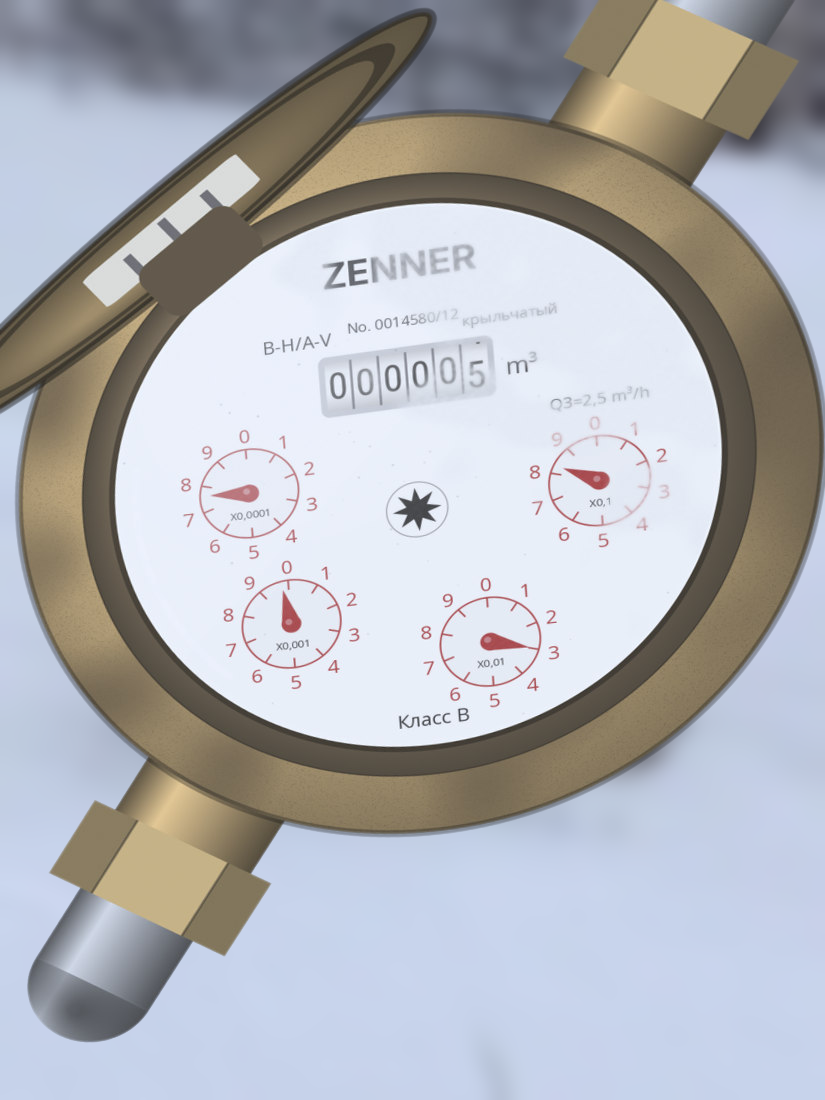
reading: 4.8297
